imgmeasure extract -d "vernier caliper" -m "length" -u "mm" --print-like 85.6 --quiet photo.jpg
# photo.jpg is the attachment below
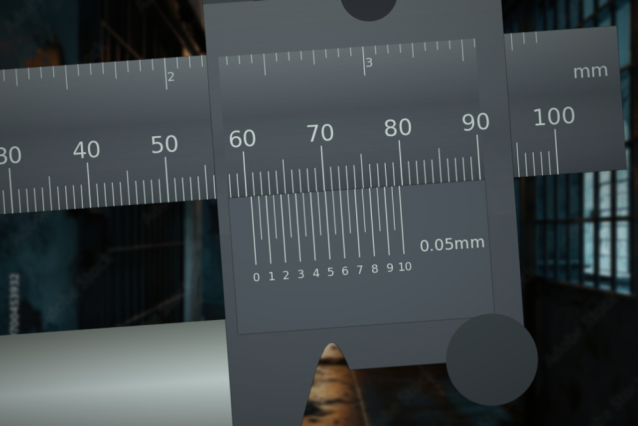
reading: 60.6
